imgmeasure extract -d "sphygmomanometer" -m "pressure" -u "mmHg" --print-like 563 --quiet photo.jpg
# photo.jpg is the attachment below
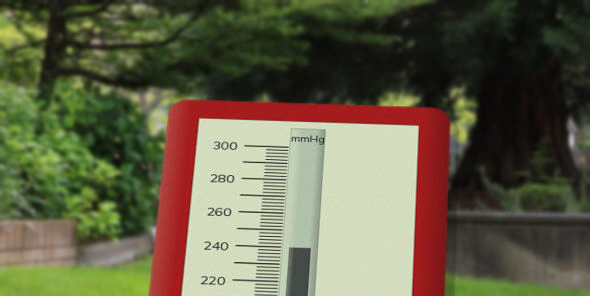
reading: 240
